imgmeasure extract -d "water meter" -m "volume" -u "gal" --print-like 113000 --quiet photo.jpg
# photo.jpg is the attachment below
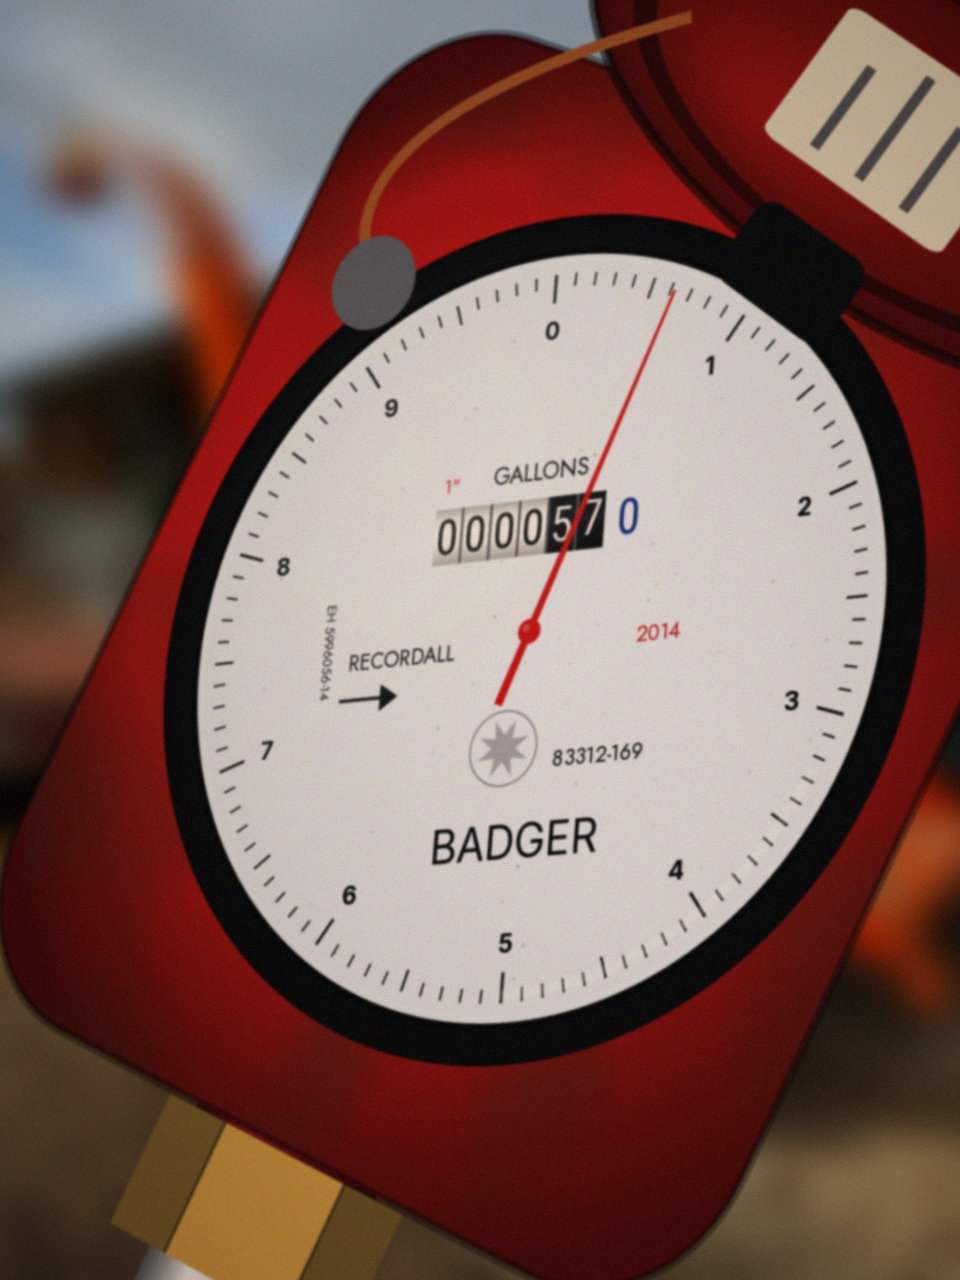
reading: 570.6
